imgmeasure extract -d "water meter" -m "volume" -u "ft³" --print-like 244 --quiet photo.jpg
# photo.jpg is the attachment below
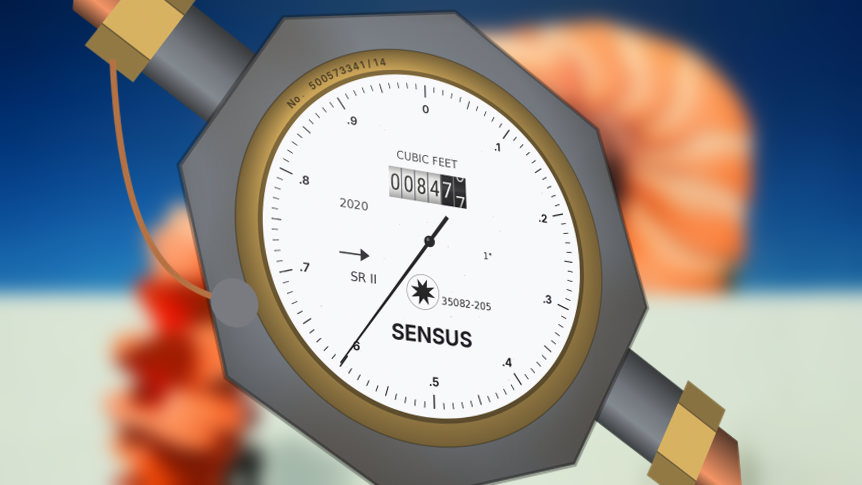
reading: 8476.60
